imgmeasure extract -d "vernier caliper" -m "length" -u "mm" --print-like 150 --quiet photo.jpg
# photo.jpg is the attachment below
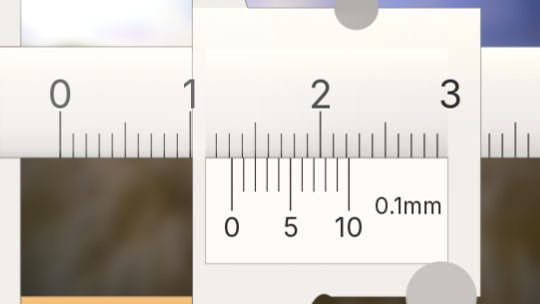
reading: 13.2
